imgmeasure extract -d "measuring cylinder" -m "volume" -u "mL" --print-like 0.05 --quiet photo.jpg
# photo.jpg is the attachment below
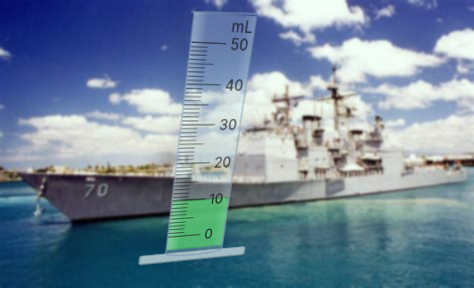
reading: 10
